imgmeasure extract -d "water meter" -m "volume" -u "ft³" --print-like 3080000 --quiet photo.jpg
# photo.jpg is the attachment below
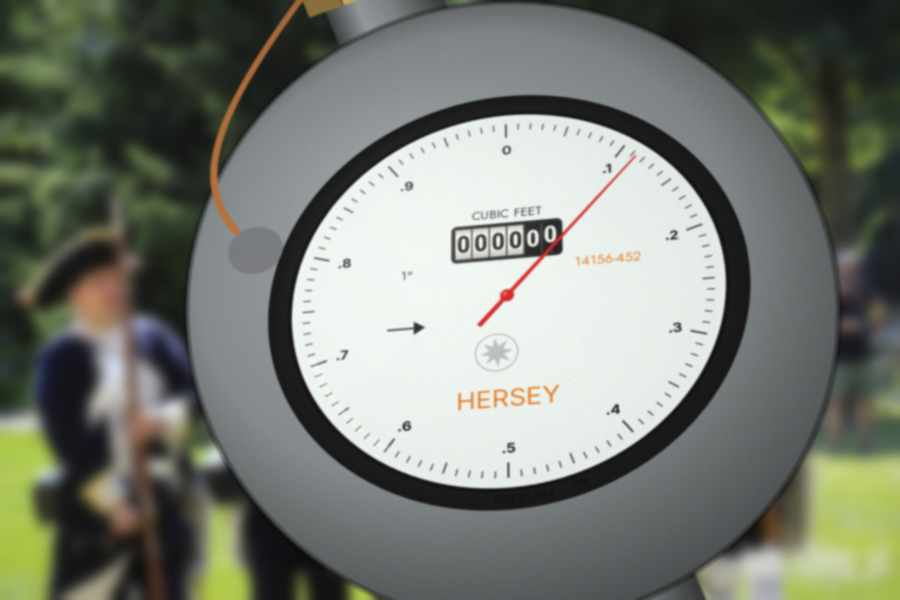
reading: 0.11
